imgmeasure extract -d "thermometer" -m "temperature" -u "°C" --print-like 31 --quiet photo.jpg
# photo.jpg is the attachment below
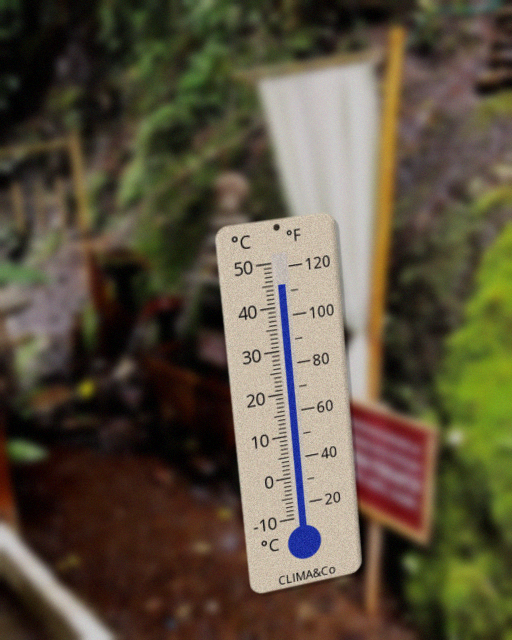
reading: 45
